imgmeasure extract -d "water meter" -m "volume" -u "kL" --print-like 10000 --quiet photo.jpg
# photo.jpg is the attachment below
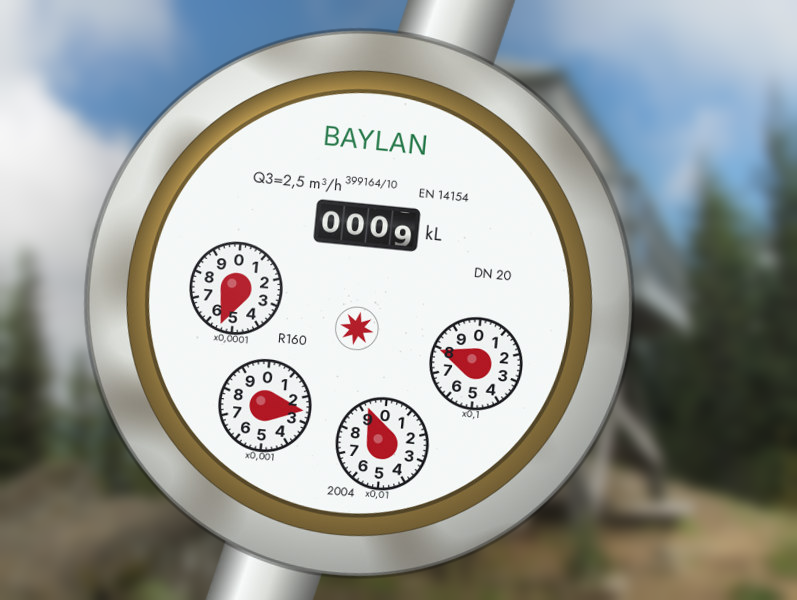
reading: 8.7925
